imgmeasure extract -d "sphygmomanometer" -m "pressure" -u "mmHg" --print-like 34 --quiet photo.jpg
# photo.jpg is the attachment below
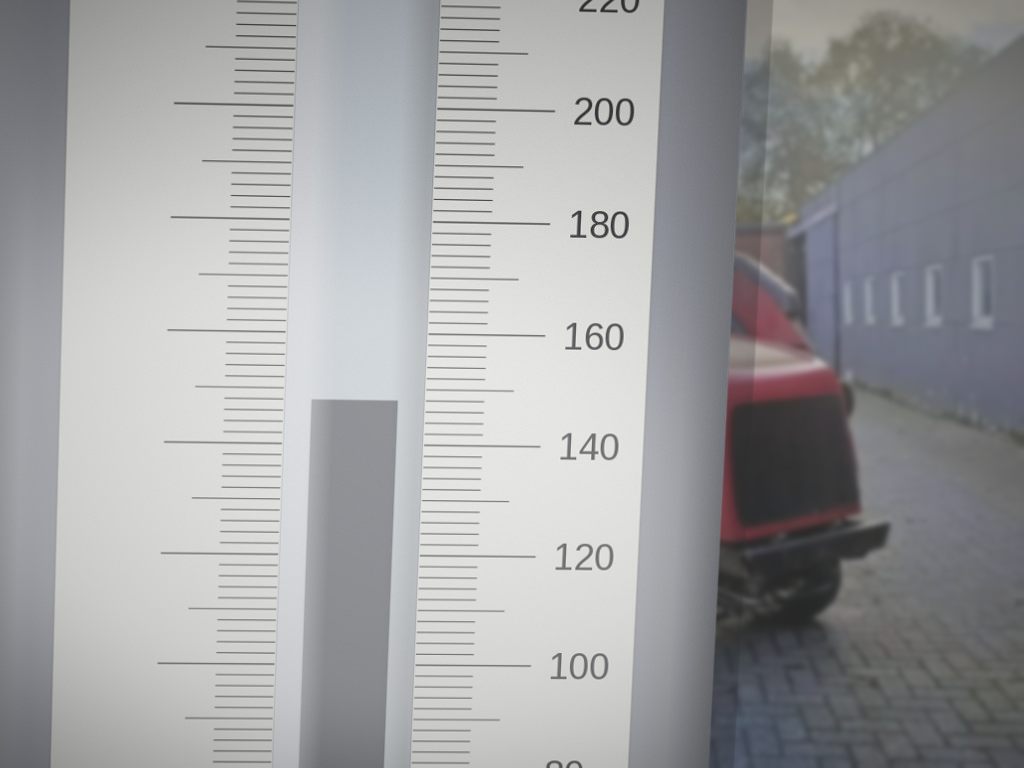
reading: 148
